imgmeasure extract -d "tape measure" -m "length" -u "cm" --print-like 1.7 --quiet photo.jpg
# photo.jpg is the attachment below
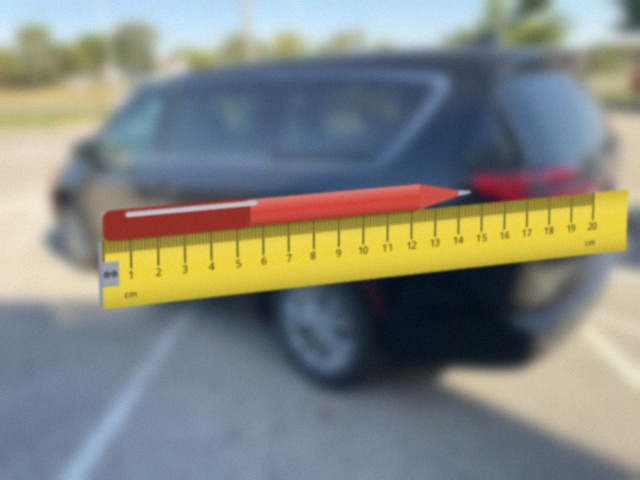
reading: 14.5
